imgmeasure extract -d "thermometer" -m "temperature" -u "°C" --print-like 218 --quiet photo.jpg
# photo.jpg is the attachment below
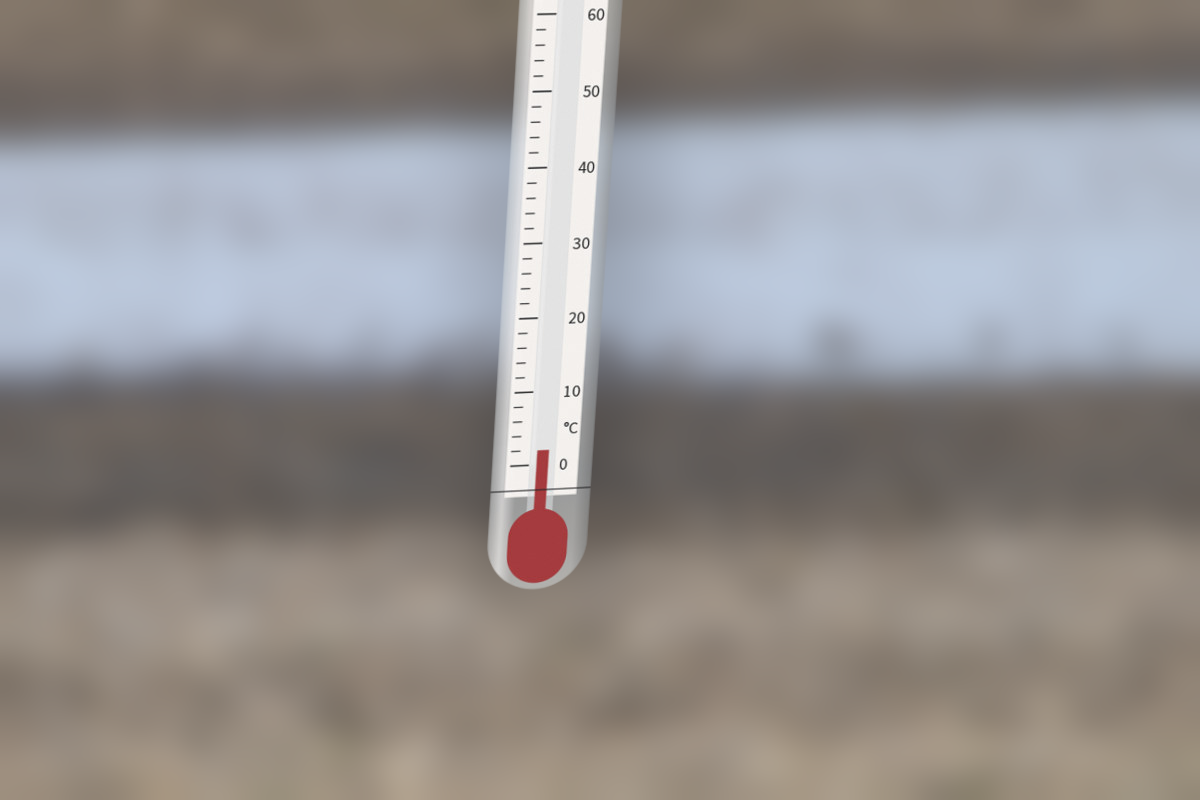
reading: 2
